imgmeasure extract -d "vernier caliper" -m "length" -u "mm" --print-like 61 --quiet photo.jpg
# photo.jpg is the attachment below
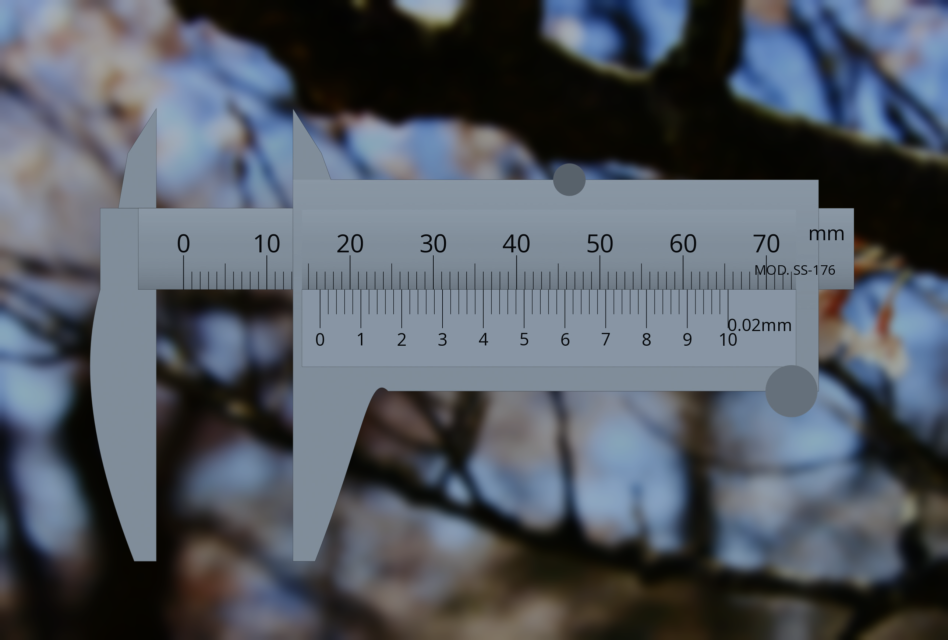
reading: 16.4
